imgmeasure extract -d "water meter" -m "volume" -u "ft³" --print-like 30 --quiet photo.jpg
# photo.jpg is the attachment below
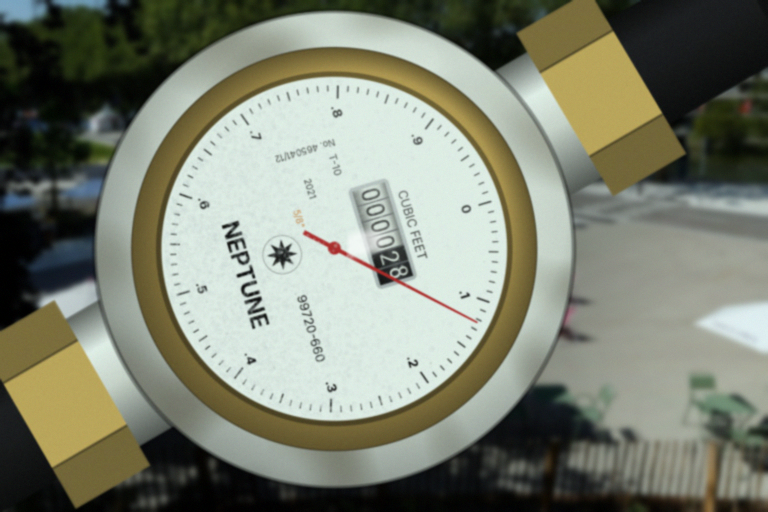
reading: 28.12
